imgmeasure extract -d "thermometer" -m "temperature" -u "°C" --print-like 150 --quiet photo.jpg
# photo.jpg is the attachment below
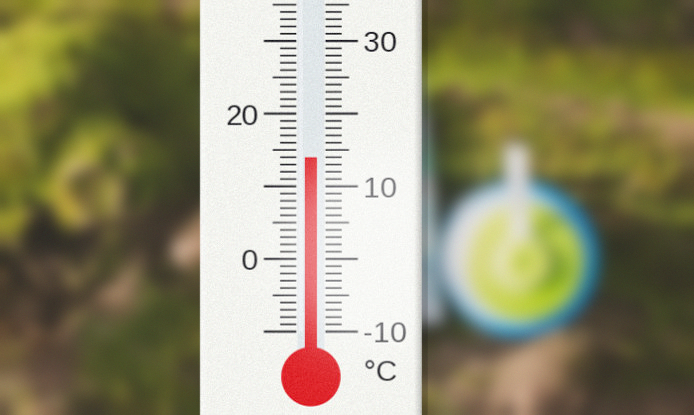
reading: 14
